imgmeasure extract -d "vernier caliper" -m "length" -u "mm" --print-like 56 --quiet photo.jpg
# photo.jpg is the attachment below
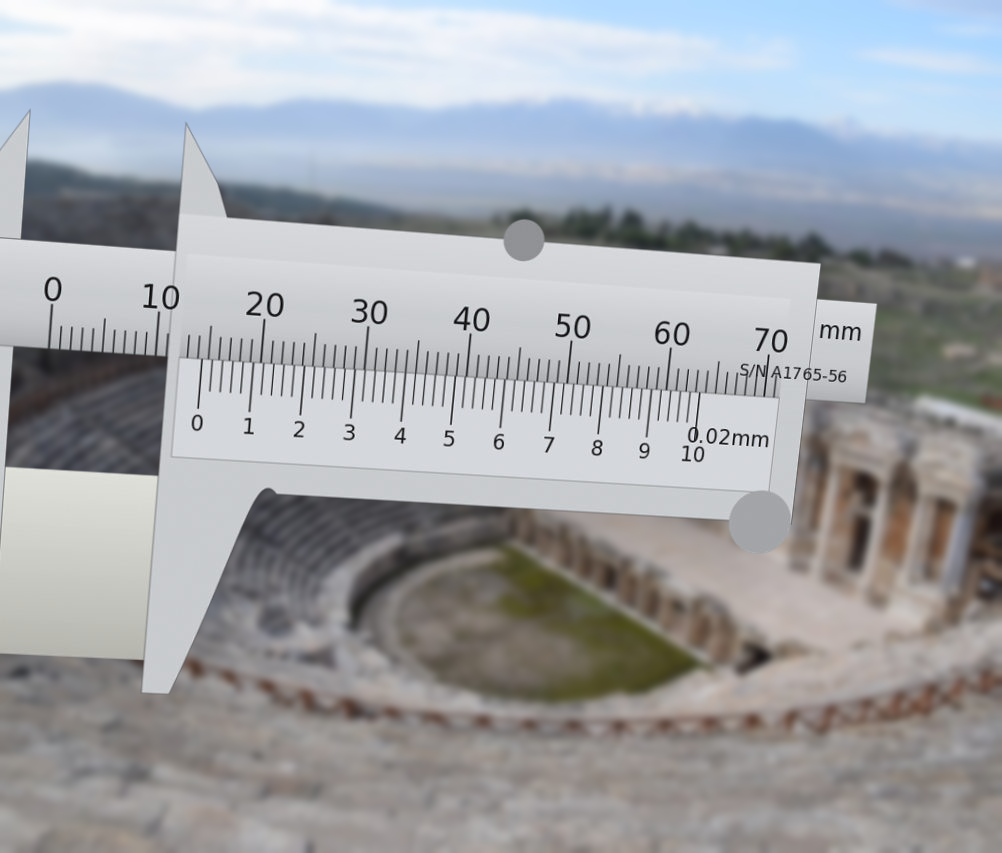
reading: 14.4
